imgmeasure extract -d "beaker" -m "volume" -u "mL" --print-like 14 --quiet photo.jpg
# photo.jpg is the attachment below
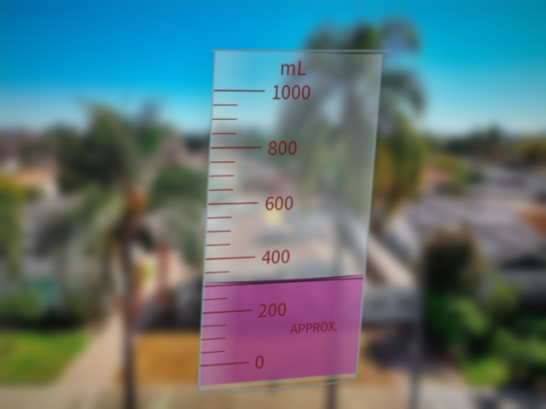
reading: 300
